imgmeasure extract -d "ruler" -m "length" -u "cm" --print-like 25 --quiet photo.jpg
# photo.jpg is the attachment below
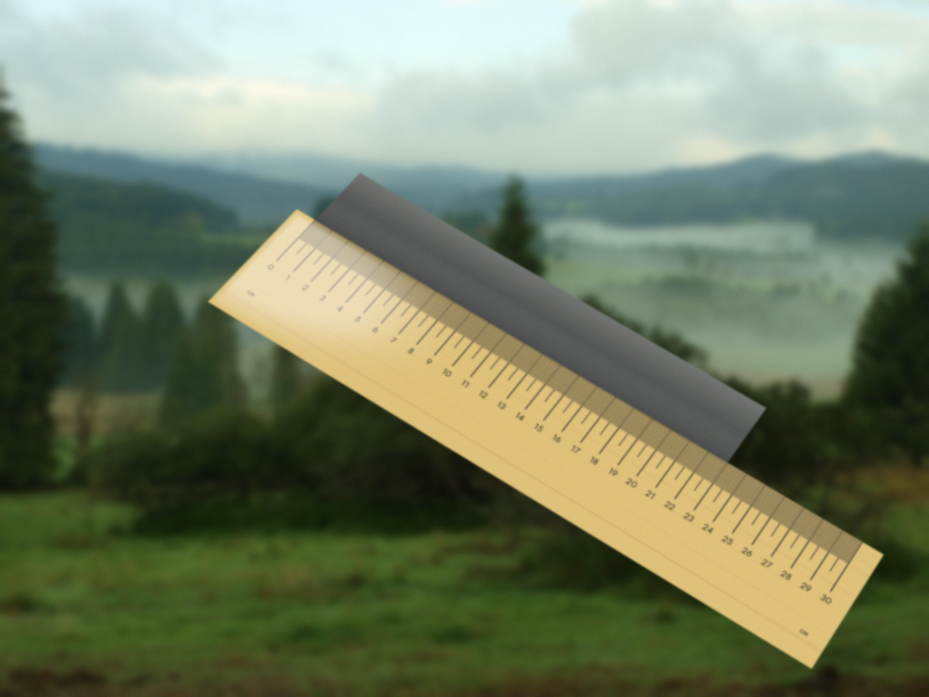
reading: 23
